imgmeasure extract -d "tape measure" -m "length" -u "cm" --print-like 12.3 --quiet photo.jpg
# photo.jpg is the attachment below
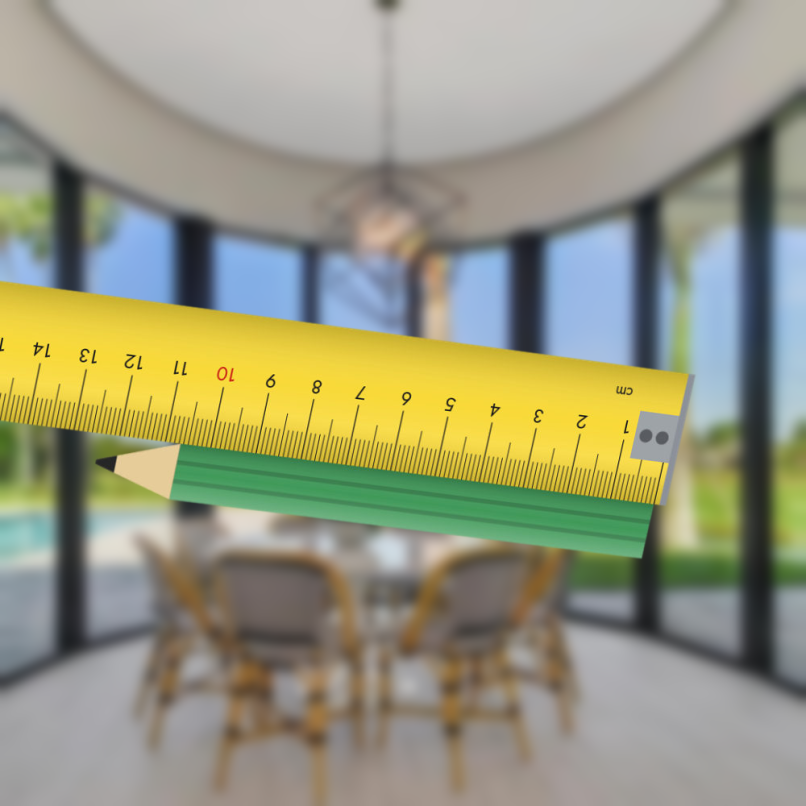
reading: 12.4
